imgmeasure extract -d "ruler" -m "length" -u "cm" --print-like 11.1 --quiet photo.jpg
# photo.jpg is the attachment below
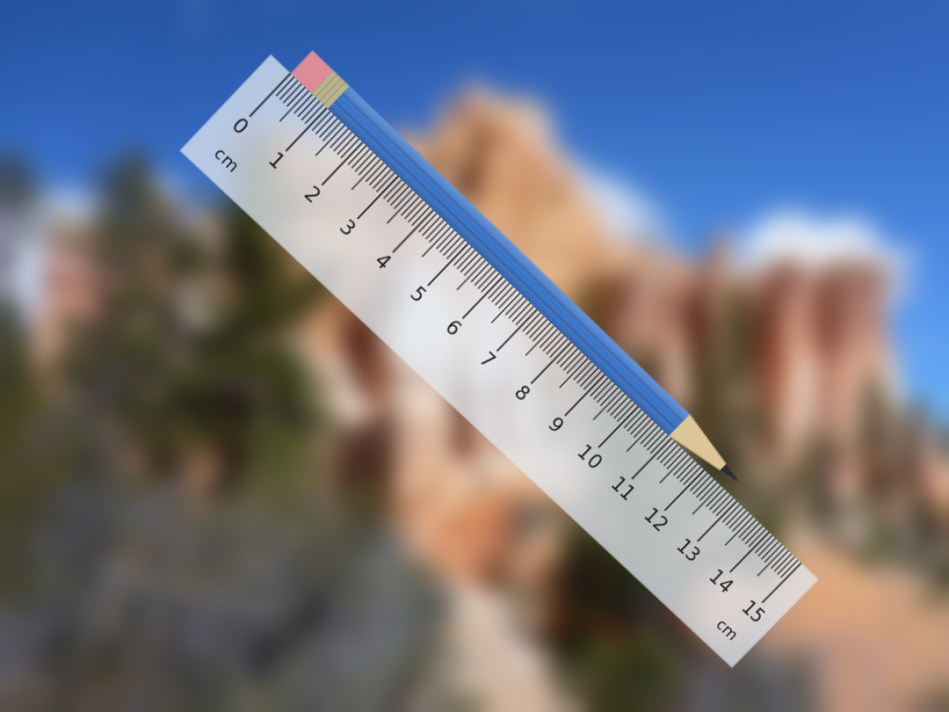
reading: 12.7
